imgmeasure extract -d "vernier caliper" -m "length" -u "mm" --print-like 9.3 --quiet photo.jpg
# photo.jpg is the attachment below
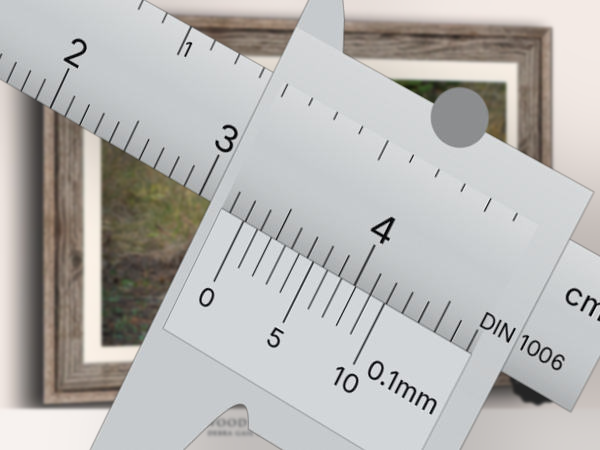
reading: 32.9
